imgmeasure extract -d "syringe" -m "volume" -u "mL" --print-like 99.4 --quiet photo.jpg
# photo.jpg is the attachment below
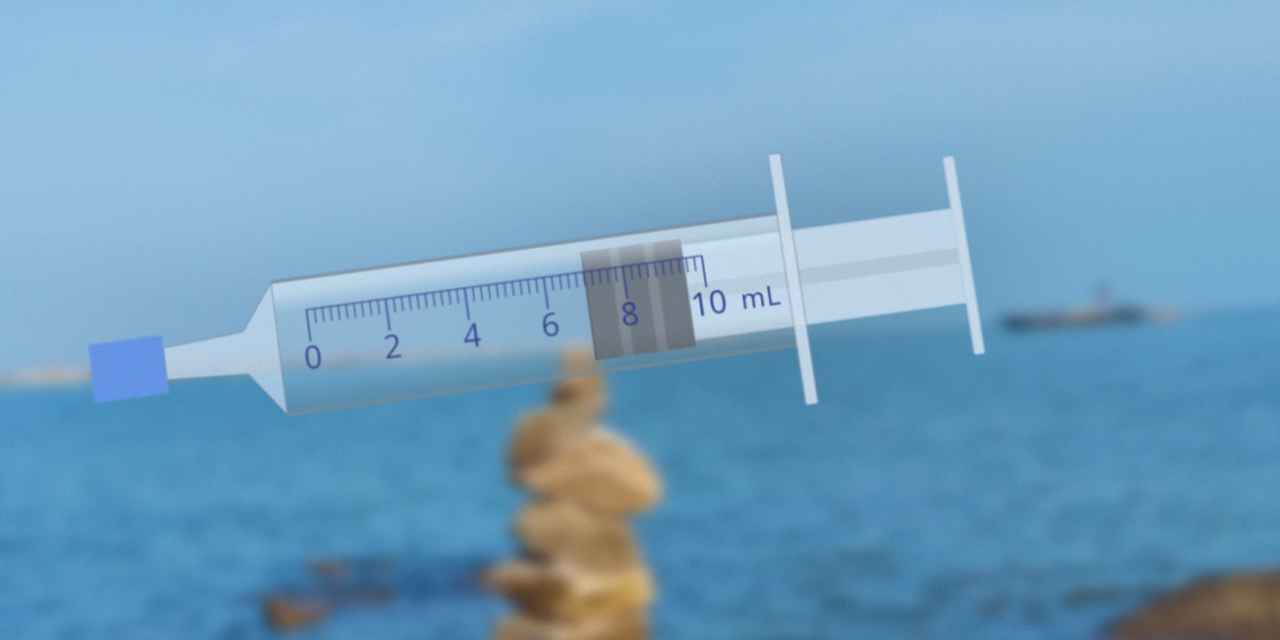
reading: 7
